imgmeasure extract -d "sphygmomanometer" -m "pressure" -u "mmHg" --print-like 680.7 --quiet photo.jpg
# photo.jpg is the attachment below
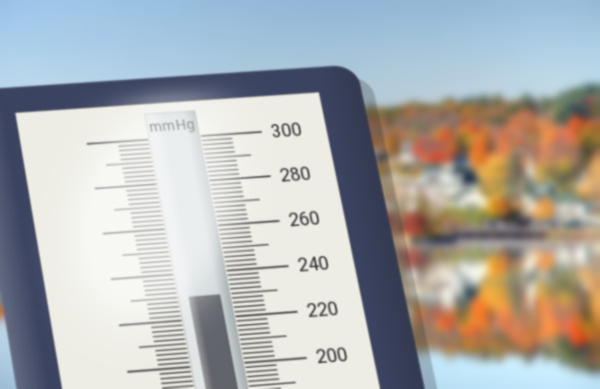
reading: 230
